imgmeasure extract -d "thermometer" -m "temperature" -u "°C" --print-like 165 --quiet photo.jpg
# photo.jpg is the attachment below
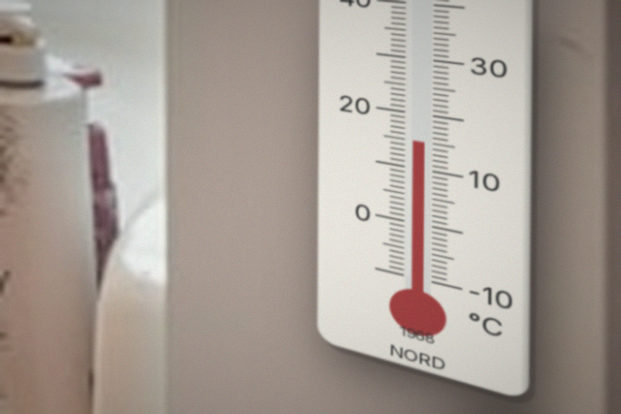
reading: 15
